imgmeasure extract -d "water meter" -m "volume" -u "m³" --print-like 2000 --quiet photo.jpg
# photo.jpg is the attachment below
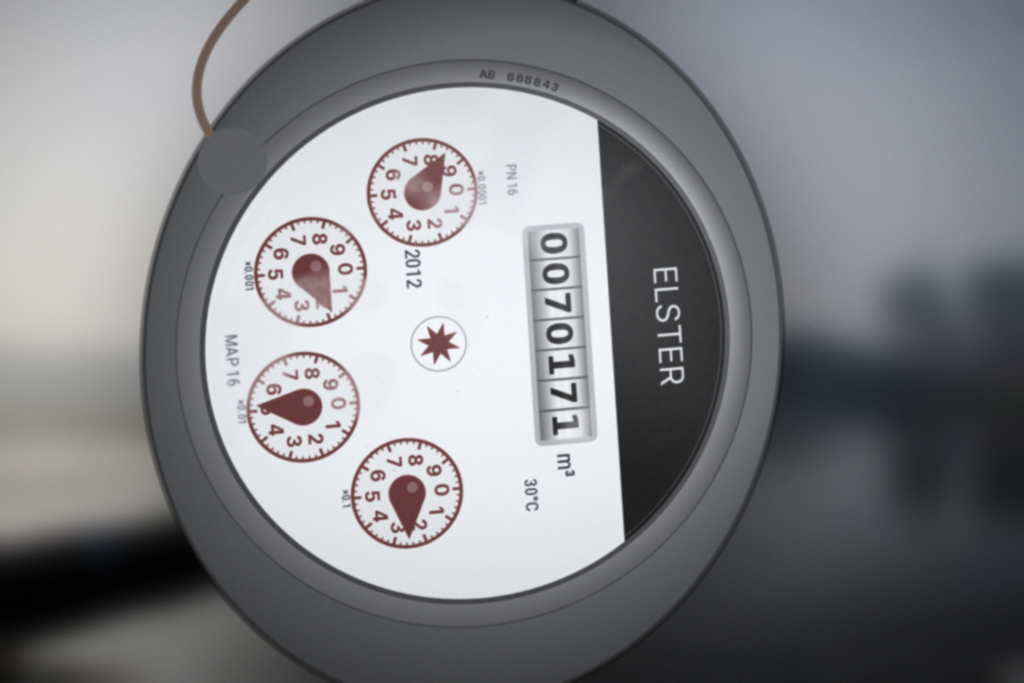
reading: 70171.2518
